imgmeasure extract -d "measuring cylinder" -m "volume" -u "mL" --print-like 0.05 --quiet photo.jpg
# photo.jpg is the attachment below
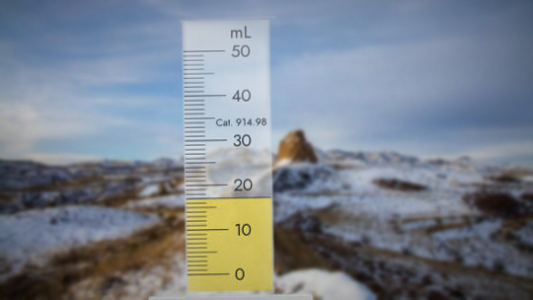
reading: 17
